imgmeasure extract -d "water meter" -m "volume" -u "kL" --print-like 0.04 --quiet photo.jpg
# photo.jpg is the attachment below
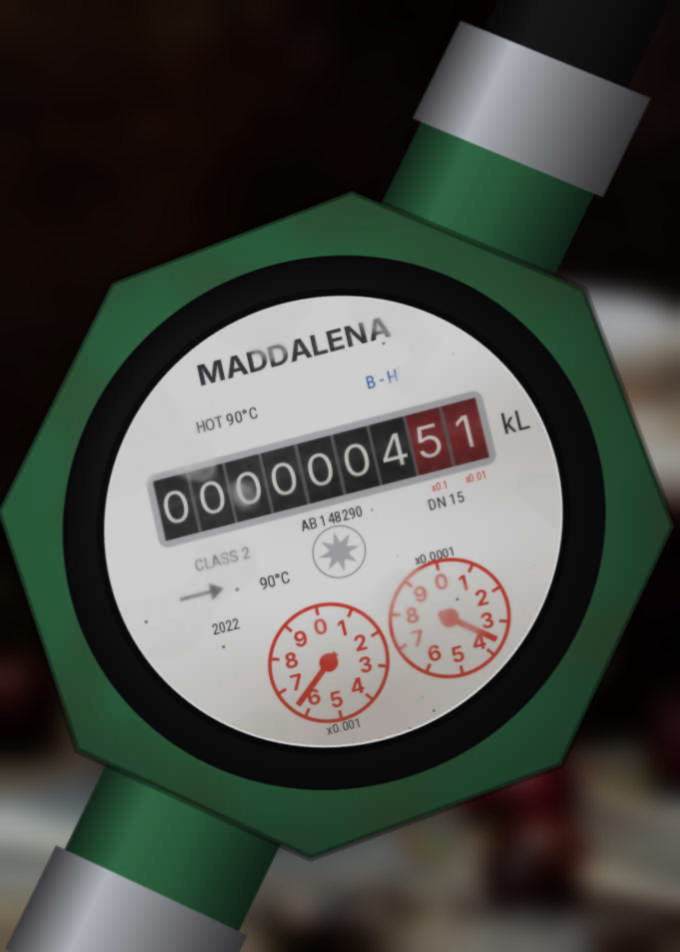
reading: 4.5163
